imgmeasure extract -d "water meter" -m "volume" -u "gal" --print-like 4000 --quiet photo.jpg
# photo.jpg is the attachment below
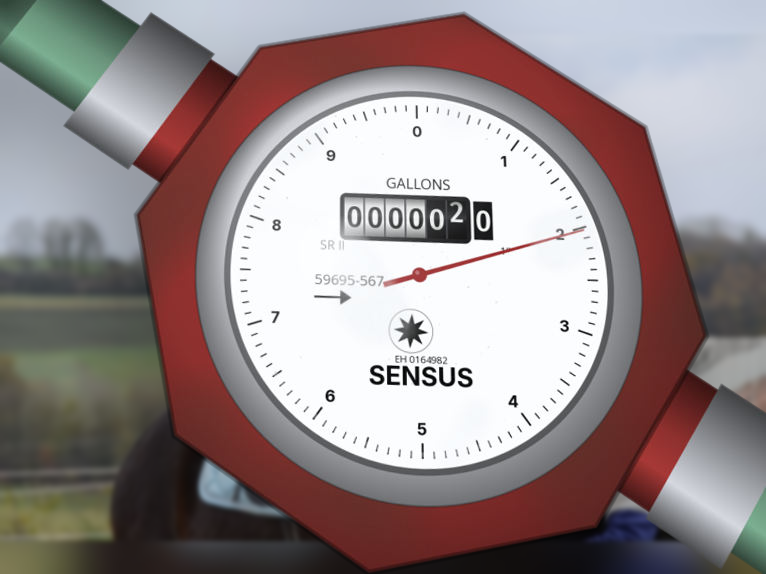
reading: 22.0
